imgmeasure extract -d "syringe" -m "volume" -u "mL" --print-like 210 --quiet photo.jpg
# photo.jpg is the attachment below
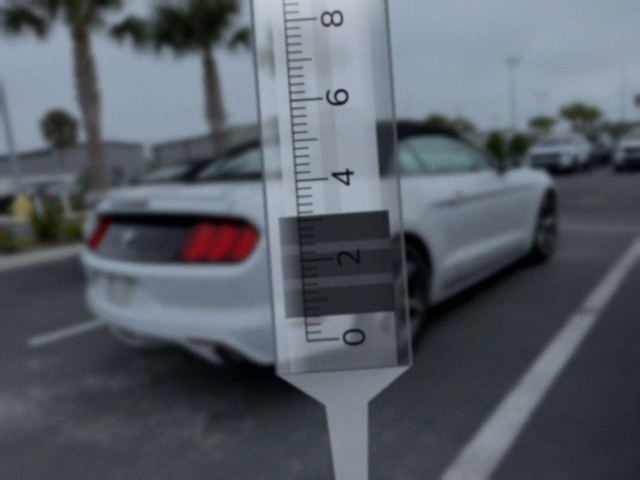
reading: 0.6
